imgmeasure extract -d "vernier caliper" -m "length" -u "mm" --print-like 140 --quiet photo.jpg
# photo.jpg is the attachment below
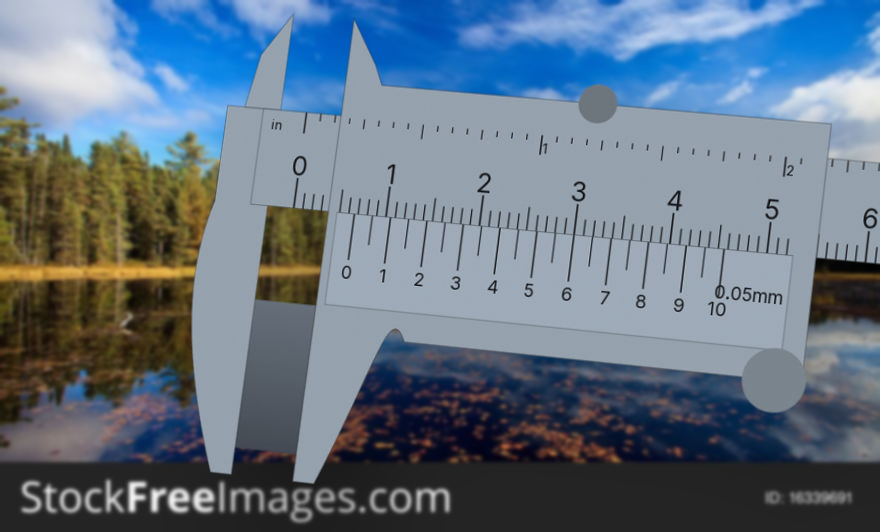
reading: 6.6
